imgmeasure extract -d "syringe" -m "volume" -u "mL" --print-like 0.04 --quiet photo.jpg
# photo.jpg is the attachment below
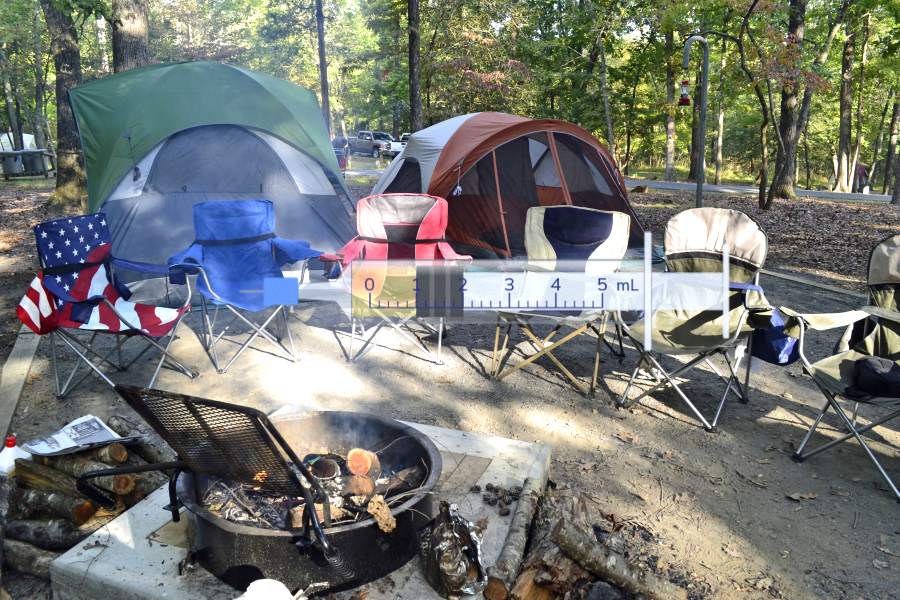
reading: 1
